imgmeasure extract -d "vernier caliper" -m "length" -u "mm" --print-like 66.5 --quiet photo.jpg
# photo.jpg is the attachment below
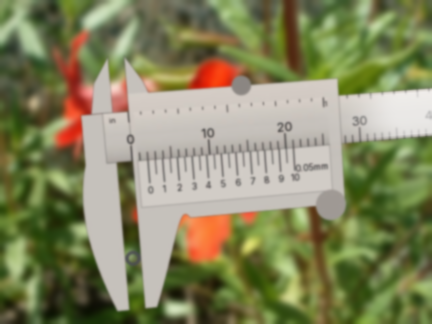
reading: 2.0
